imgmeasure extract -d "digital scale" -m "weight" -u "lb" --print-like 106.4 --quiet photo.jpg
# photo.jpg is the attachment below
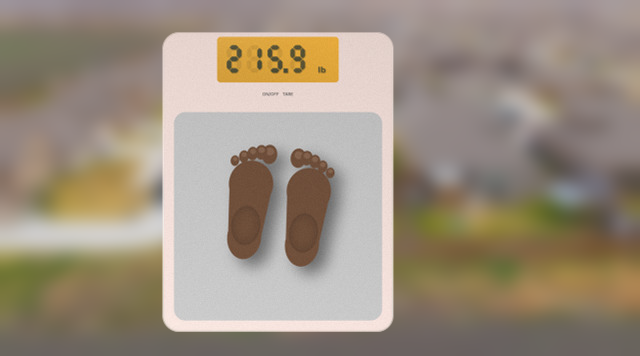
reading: 215.9
